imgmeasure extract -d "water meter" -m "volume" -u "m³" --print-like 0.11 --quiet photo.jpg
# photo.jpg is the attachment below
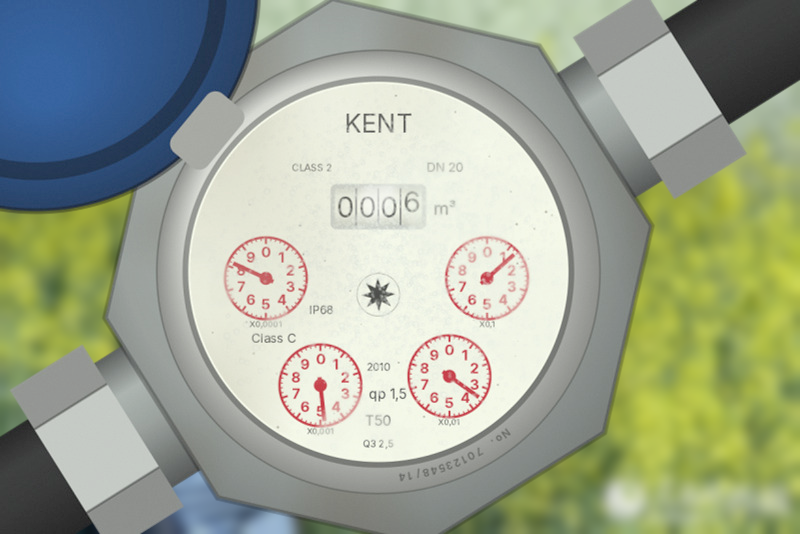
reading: 6.1348
